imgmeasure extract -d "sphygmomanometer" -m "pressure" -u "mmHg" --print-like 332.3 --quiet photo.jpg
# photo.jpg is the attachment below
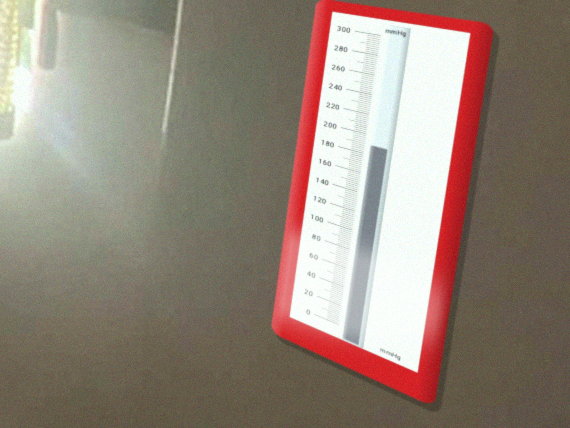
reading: 190
